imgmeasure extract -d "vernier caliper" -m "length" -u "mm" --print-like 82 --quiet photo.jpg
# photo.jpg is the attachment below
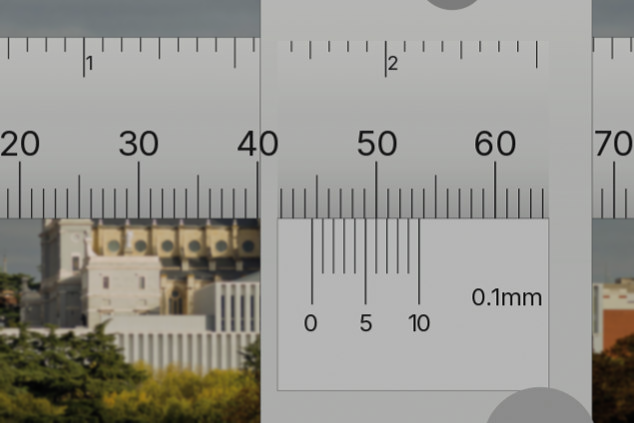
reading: 44.6
